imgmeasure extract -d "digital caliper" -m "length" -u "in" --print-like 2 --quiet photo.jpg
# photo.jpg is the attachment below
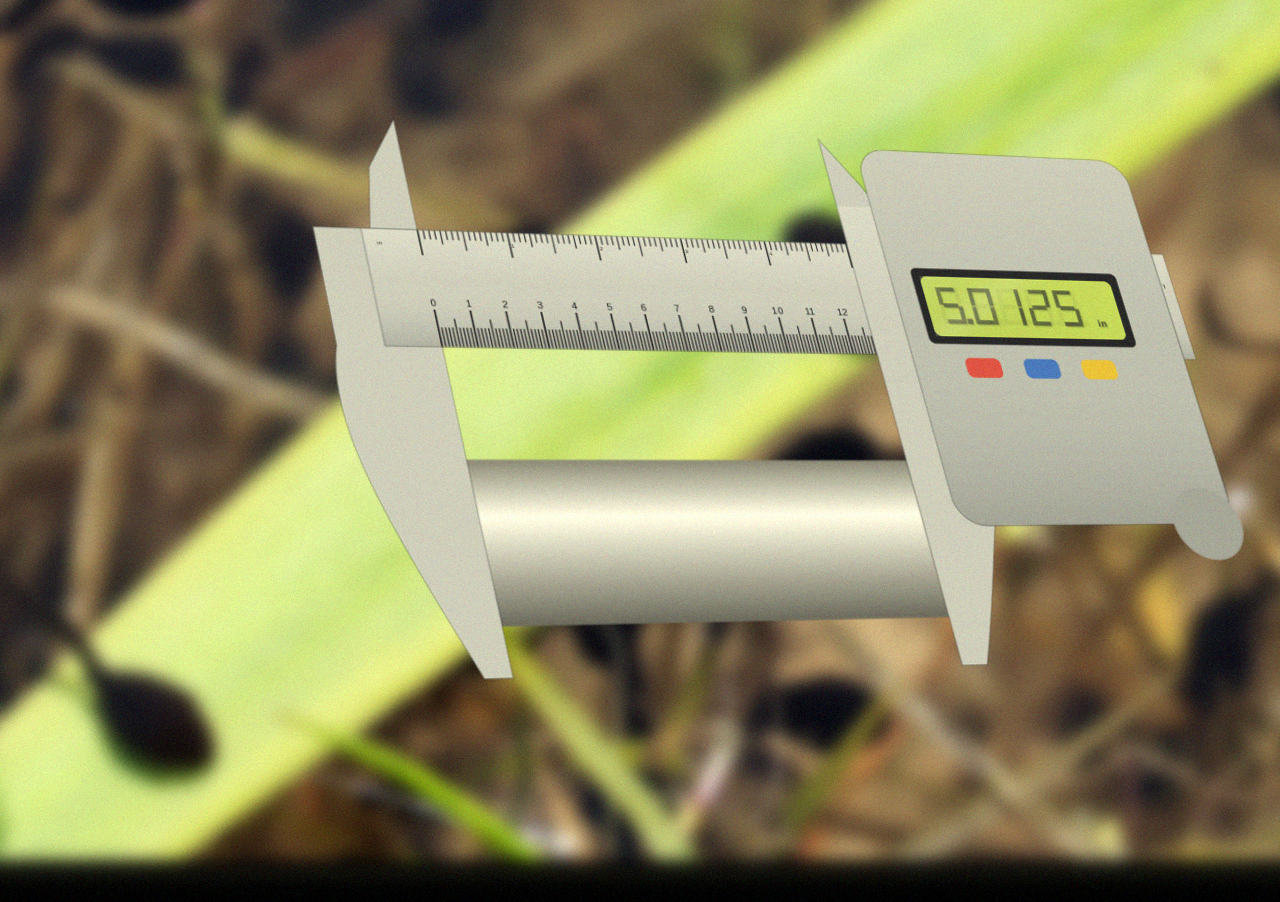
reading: 5.0125
